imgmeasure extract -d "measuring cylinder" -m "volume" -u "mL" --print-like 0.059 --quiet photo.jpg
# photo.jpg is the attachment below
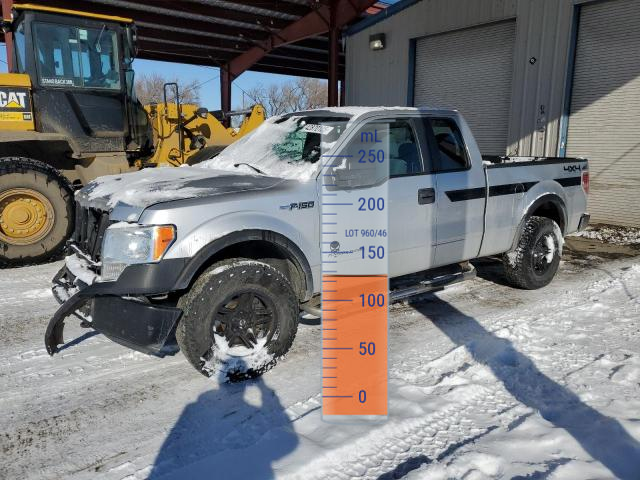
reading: 125
